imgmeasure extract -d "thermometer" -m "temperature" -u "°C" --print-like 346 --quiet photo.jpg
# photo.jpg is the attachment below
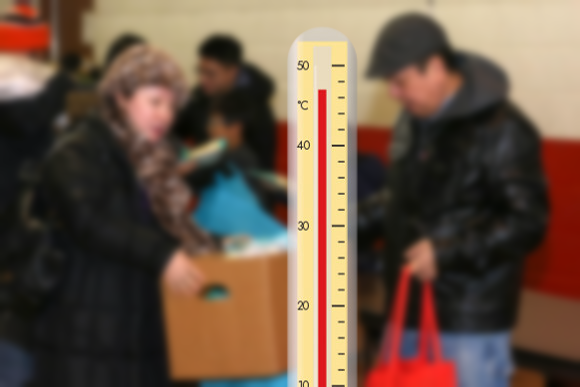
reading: 47
